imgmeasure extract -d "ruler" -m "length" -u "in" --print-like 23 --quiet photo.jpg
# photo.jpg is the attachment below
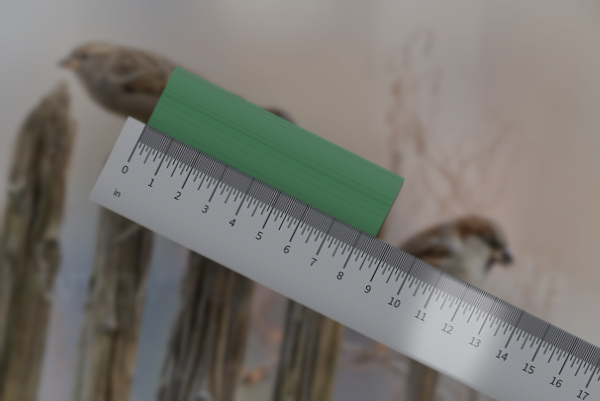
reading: 8.5
